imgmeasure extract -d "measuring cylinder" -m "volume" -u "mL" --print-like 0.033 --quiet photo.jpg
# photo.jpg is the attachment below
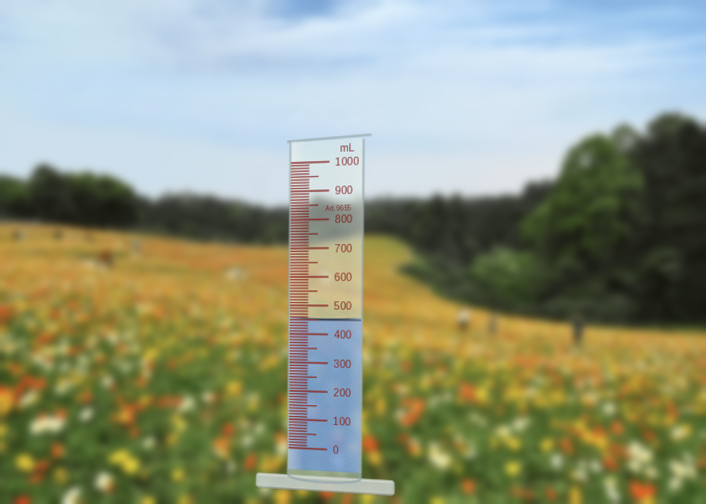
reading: 450
